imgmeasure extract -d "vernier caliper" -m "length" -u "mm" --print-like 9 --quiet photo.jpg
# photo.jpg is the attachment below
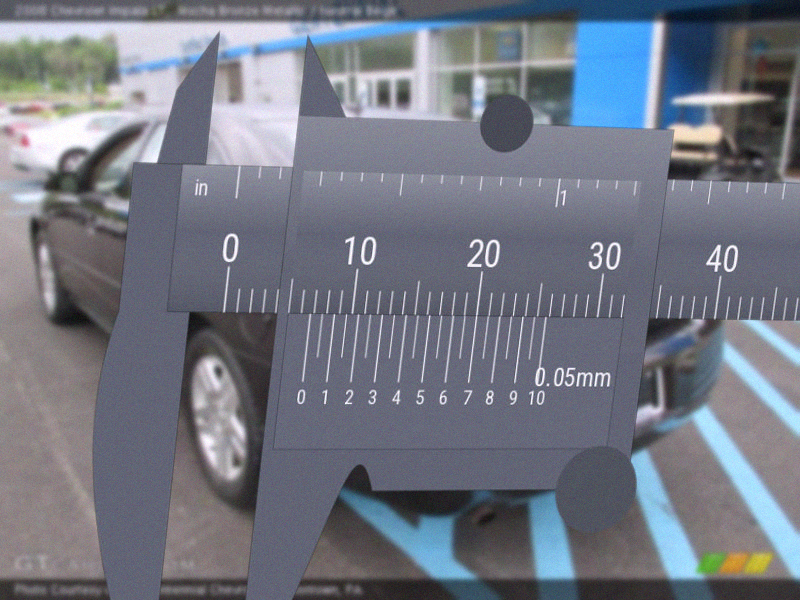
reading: 6.7
